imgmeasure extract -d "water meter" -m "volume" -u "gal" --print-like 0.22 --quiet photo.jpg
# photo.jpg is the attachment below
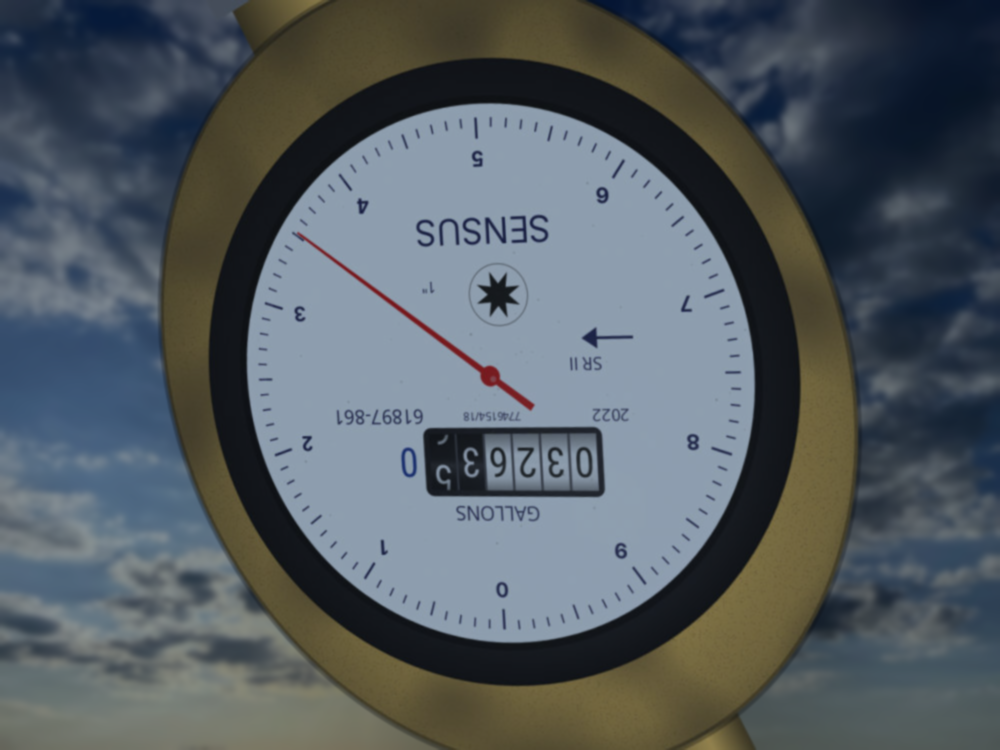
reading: 326353.5
